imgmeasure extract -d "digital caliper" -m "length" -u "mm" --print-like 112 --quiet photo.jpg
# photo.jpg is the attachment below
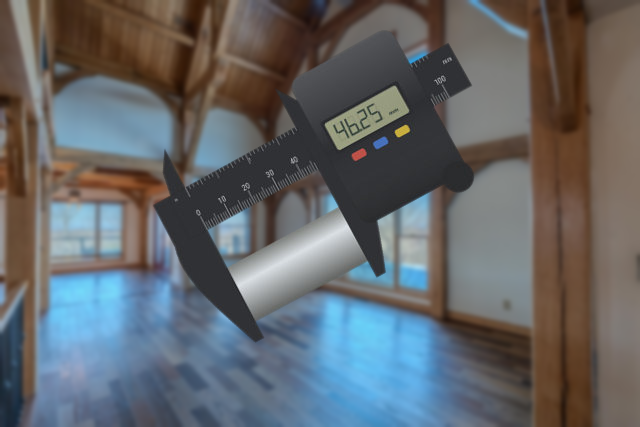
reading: 46.25
